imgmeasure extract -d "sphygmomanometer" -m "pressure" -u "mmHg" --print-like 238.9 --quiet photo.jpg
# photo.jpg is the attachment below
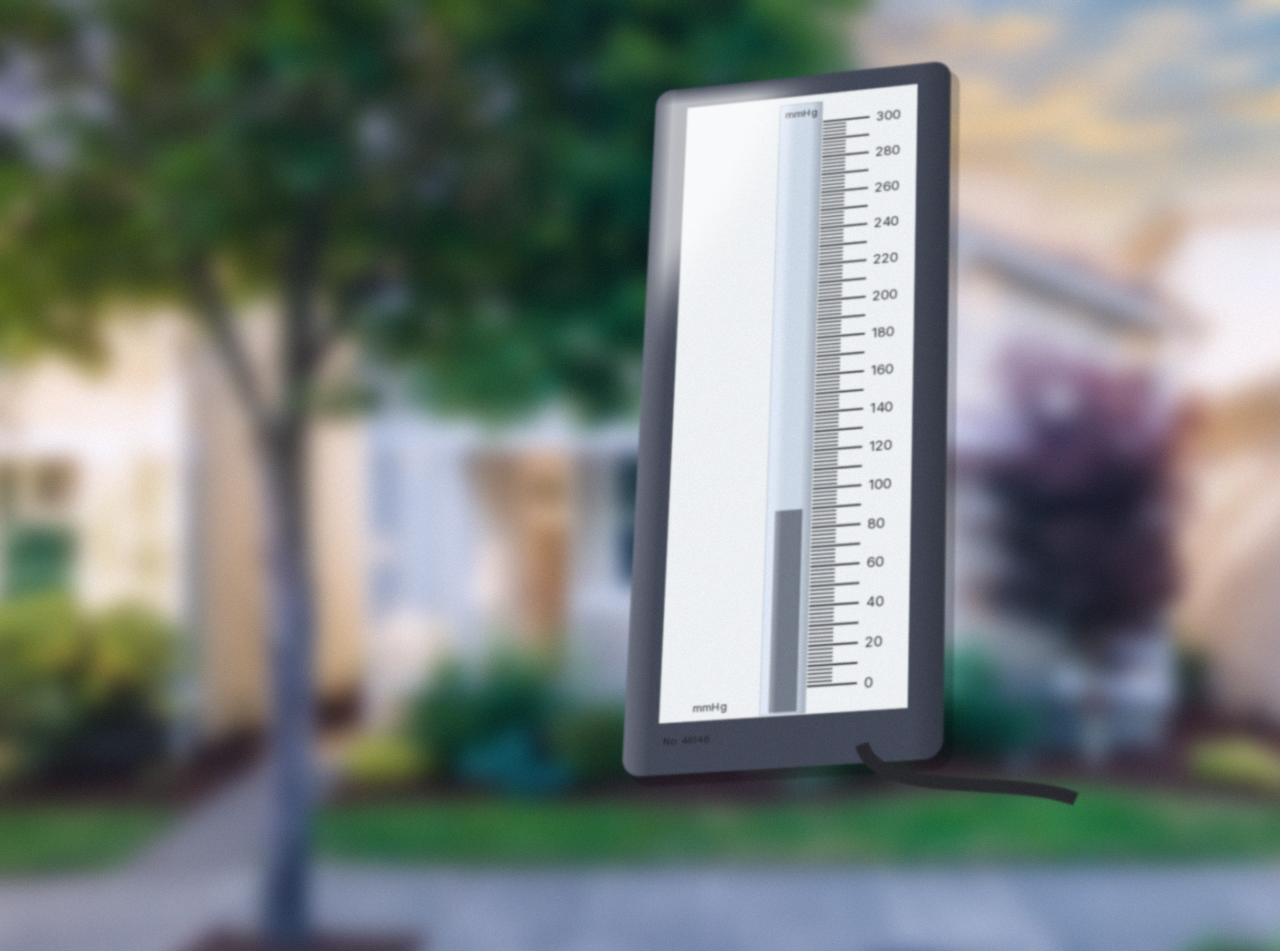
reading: 90
